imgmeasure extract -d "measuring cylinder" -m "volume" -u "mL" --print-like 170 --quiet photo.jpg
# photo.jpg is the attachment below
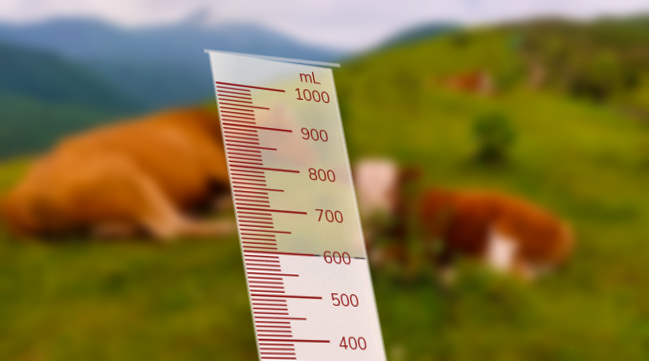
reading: 600
